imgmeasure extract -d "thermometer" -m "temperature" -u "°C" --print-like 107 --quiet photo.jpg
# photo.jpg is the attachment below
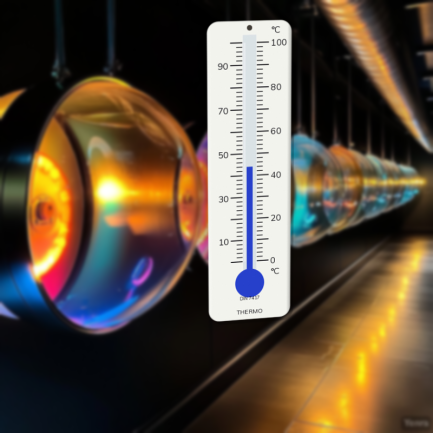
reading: 44
